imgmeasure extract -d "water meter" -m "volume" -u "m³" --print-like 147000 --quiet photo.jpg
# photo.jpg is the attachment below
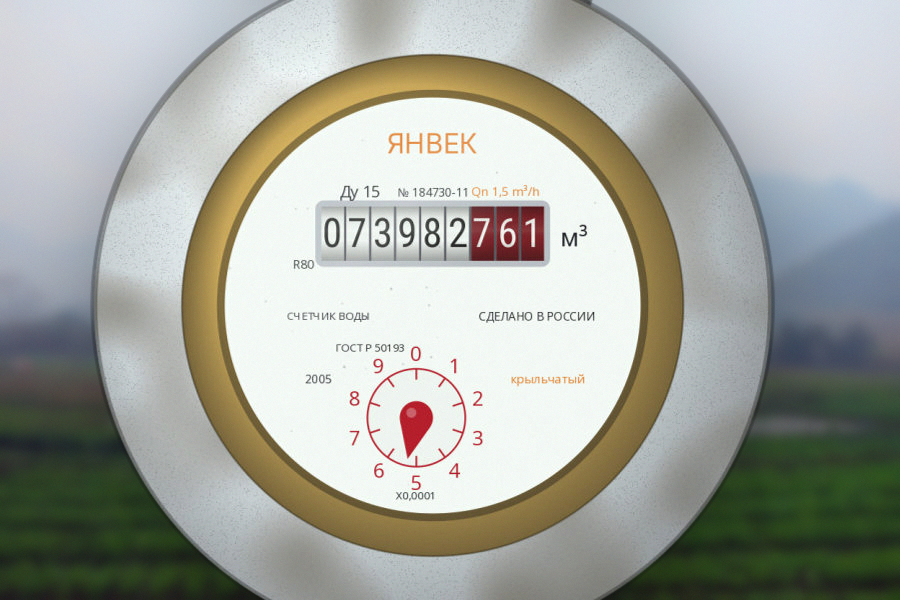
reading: 73982.7615
